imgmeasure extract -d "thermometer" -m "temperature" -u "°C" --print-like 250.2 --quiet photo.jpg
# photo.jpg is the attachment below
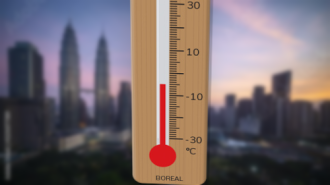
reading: -5
